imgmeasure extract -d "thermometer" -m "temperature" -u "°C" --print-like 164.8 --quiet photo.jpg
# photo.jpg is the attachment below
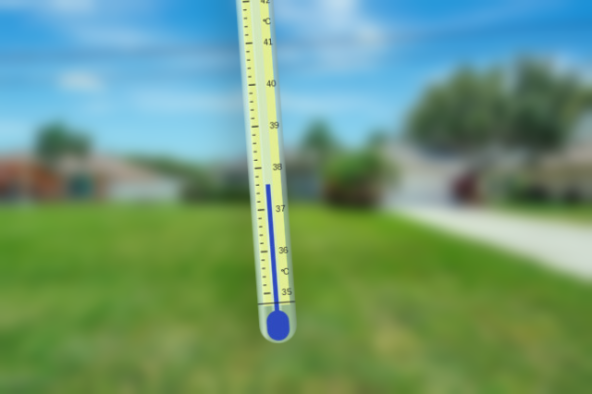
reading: 37.6
